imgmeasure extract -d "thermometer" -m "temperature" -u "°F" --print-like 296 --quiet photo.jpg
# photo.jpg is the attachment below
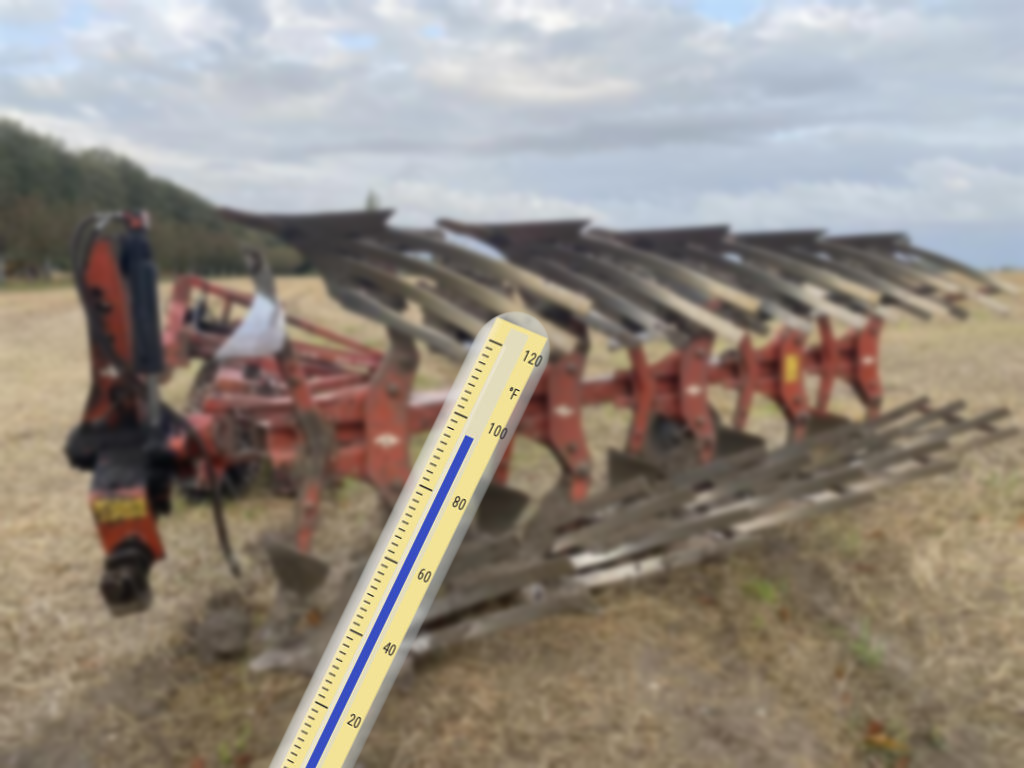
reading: 96
